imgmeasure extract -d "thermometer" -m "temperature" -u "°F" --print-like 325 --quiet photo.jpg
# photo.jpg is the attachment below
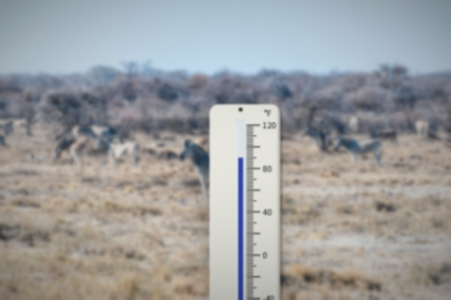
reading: 90
